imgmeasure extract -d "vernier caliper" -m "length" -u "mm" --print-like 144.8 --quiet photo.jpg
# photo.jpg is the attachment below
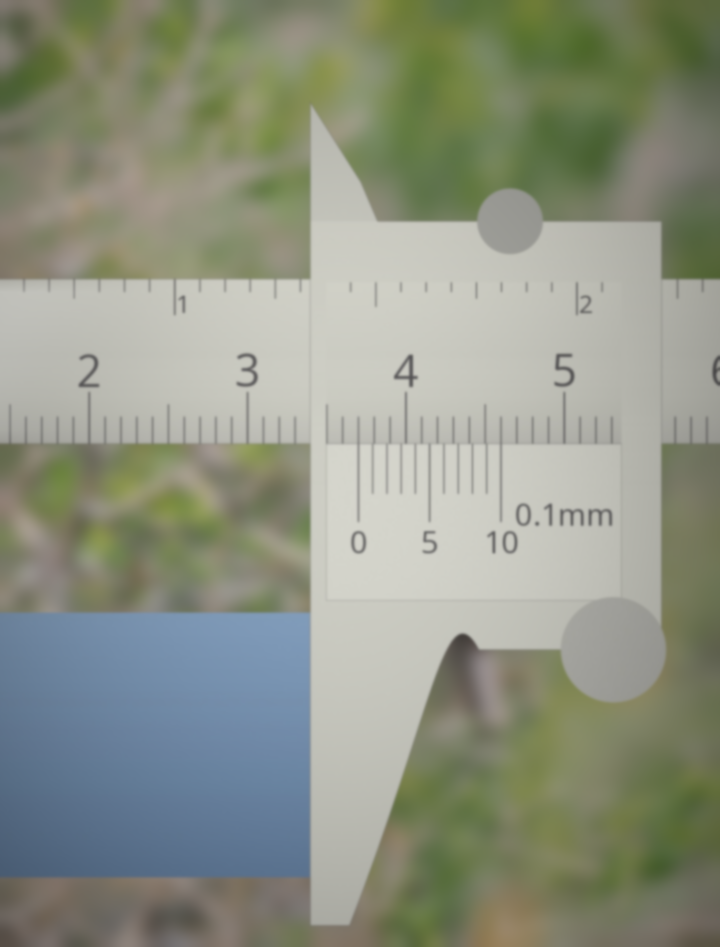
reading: 37.0
